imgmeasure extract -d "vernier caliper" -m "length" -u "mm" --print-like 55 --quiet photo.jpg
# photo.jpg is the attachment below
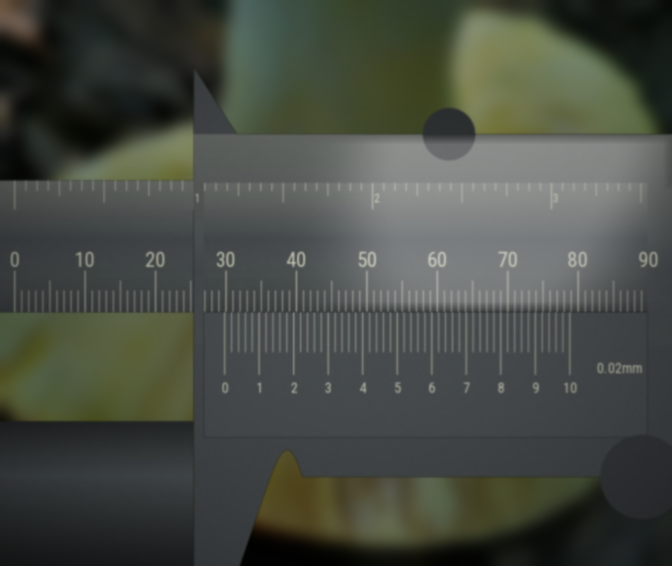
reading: 29.8
